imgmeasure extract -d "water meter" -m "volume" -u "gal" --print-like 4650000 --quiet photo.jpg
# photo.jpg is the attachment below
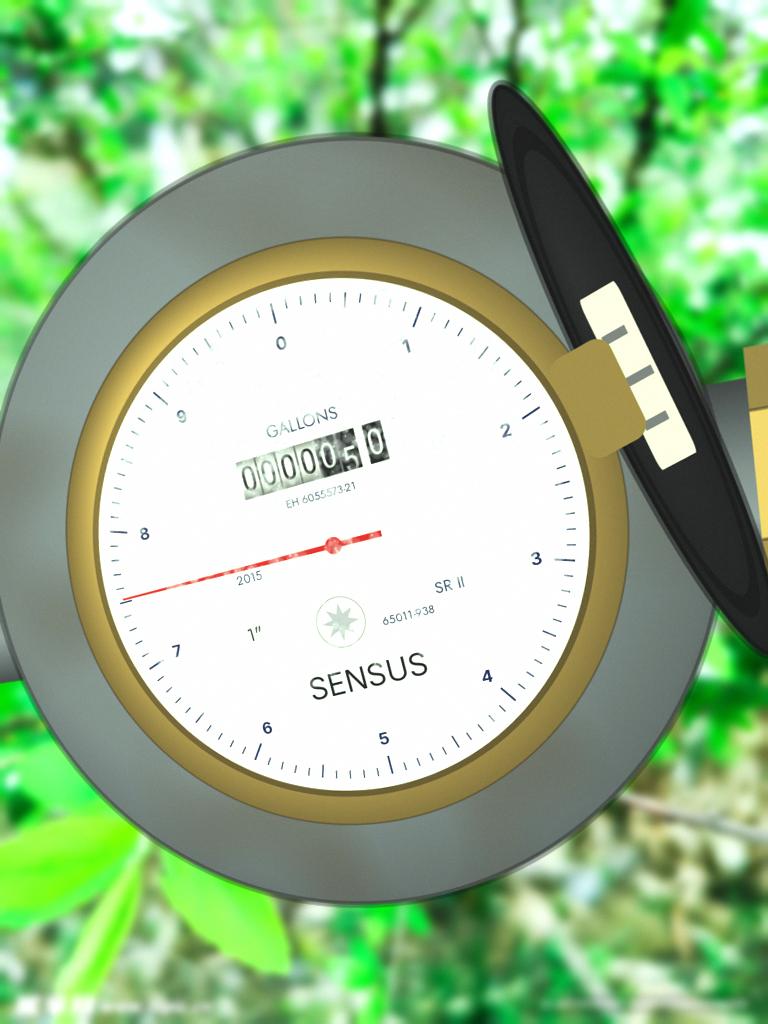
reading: 47.5
